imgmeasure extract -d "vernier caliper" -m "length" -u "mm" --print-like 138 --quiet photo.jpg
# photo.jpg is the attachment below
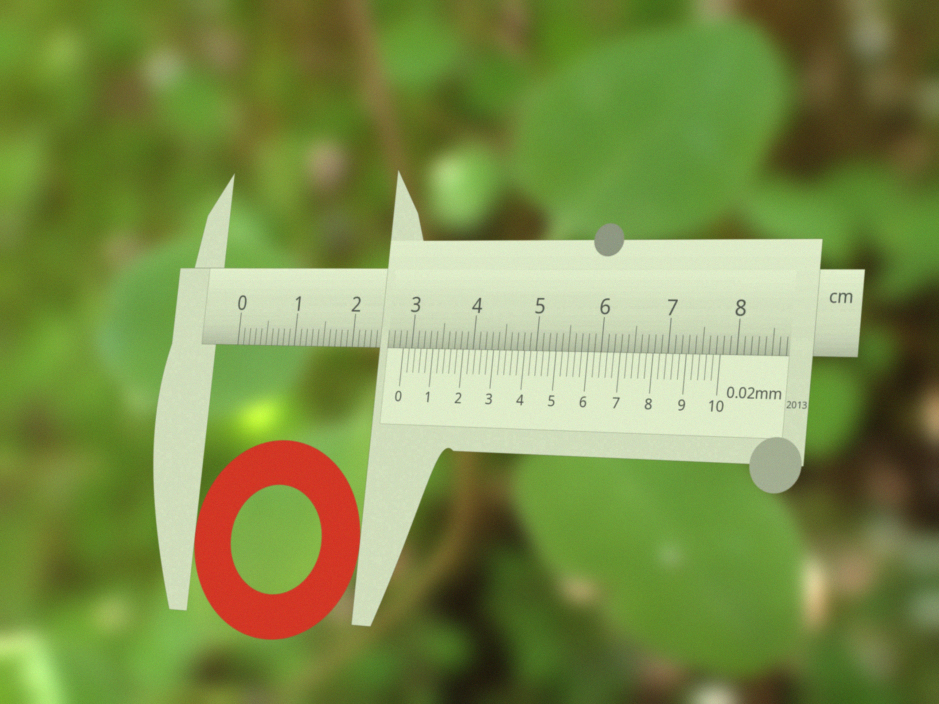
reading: 28.6
